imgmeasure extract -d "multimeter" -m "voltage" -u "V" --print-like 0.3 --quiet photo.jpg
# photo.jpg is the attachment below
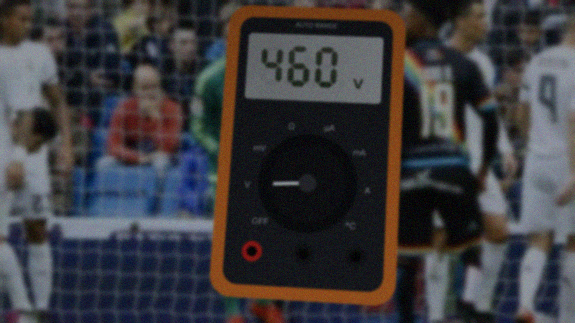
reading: 460
